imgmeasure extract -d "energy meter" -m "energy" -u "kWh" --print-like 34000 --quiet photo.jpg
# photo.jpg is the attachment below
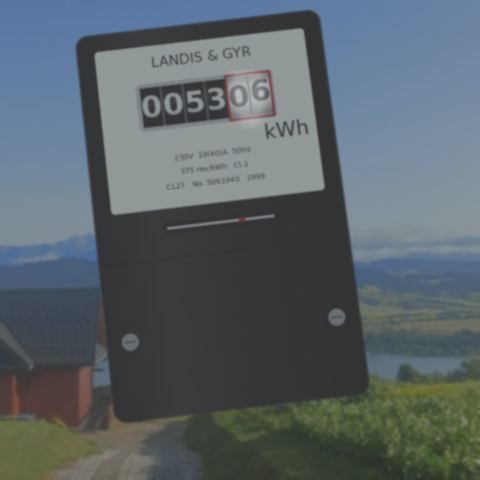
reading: 53.06
